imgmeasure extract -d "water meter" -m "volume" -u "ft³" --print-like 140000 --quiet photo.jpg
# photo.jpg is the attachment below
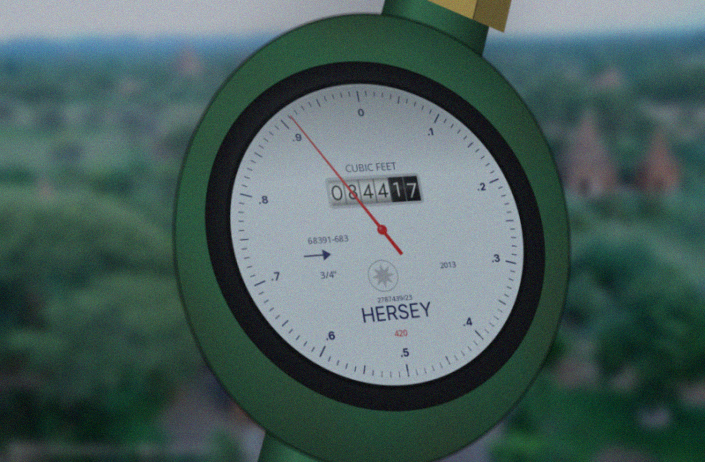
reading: 84416.91
